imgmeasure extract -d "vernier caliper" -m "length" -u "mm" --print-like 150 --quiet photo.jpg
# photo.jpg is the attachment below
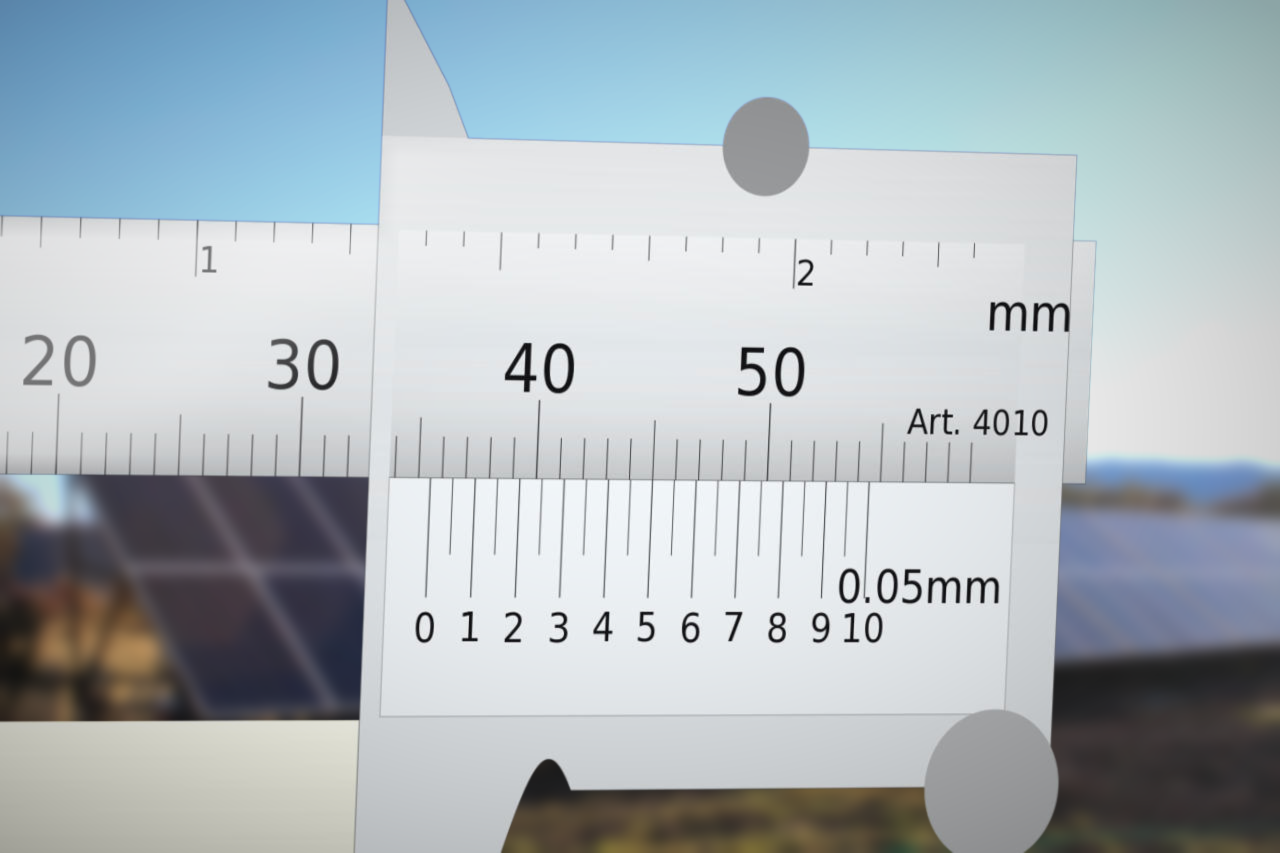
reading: 35.5
